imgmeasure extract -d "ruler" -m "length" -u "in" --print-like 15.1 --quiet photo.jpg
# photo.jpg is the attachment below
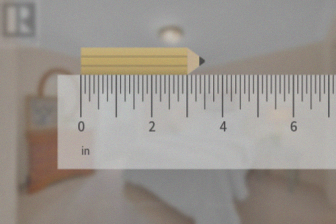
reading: 3.5
